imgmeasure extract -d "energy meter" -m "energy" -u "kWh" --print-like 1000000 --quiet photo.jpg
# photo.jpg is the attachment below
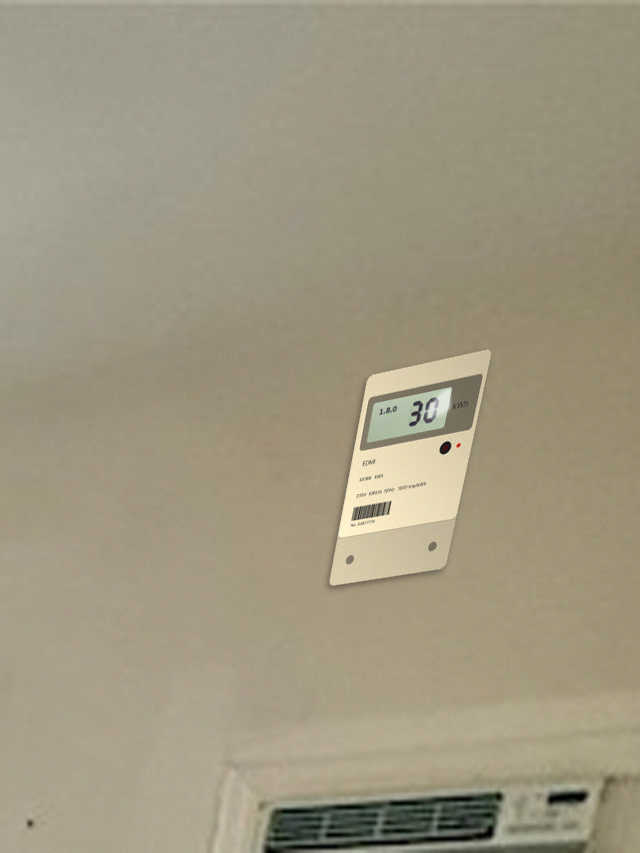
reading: 30
